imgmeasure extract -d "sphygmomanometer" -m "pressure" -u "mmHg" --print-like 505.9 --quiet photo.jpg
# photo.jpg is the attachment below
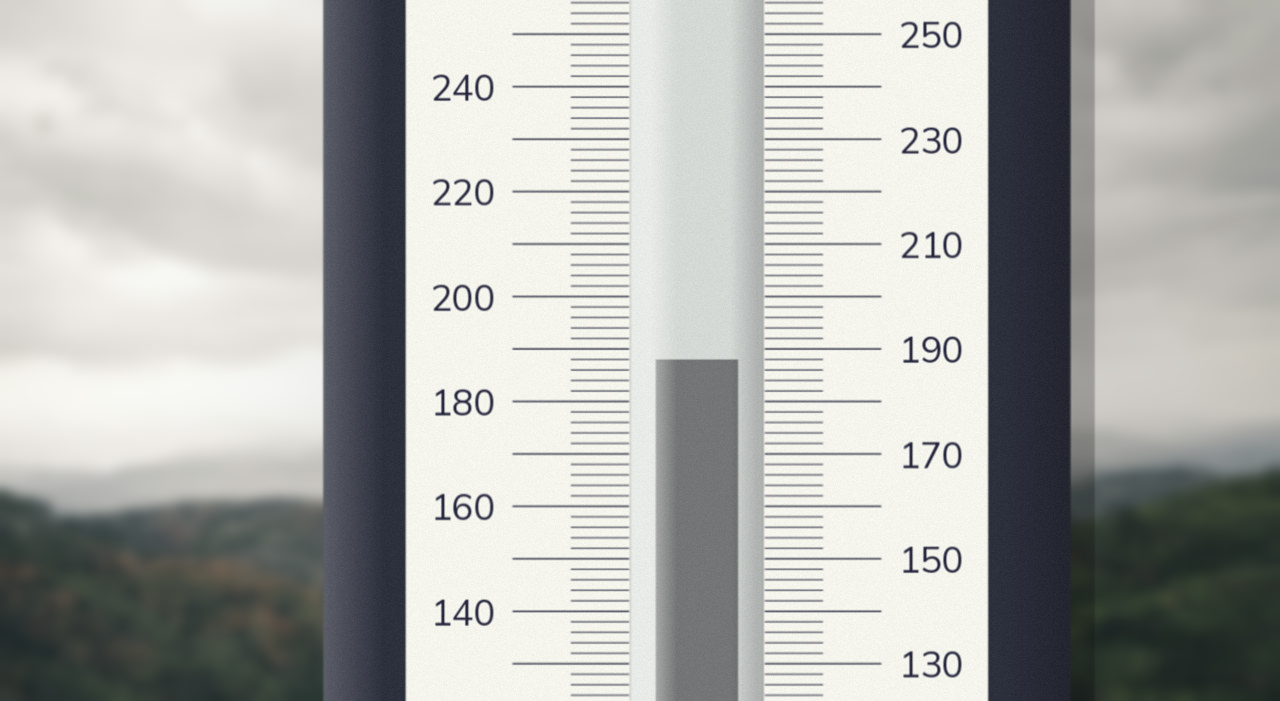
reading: 188
